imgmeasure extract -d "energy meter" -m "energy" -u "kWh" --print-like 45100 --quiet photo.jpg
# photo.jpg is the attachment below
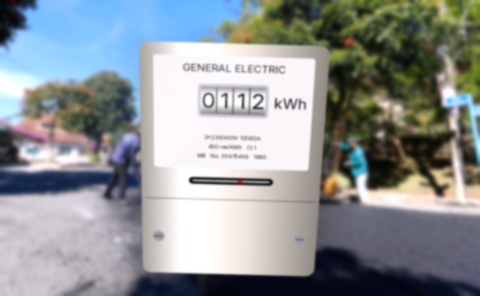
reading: 112
